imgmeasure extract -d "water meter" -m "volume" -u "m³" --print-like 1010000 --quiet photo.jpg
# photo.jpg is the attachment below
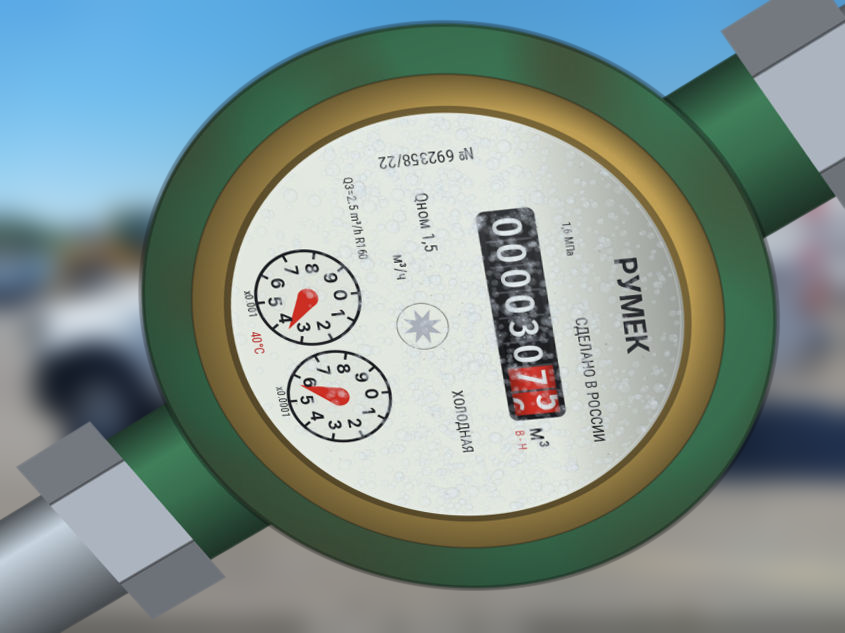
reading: 30.7535
